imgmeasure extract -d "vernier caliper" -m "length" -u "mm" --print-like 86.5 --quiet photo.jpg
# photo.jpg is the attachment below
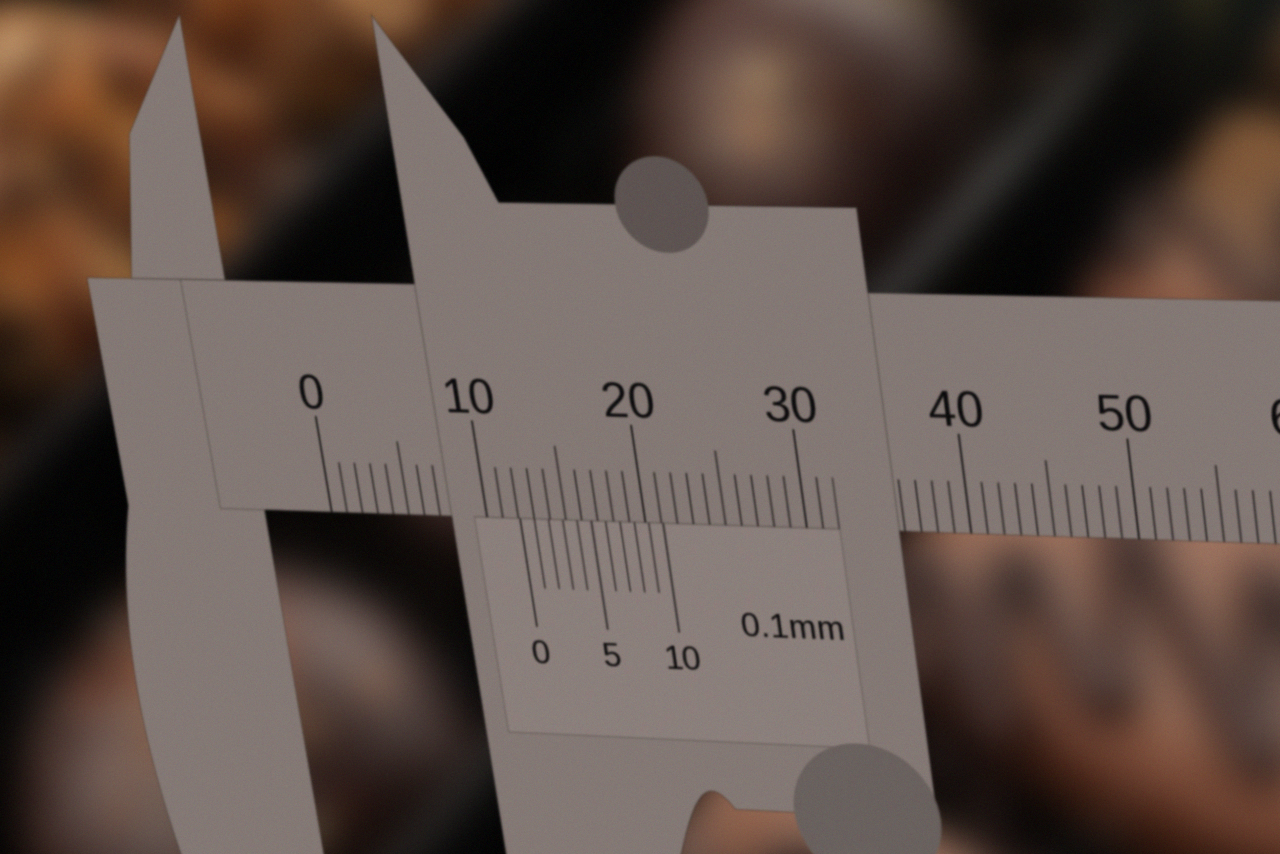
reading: 12.1
